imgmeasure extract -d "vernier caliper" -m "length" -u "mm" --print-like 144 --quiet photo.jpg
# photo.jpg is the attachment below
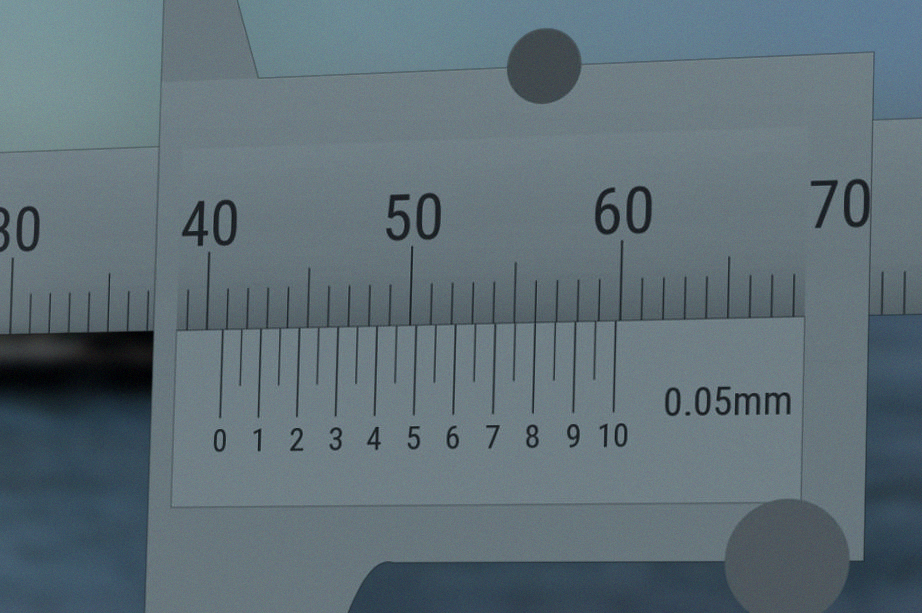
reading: 40.8
